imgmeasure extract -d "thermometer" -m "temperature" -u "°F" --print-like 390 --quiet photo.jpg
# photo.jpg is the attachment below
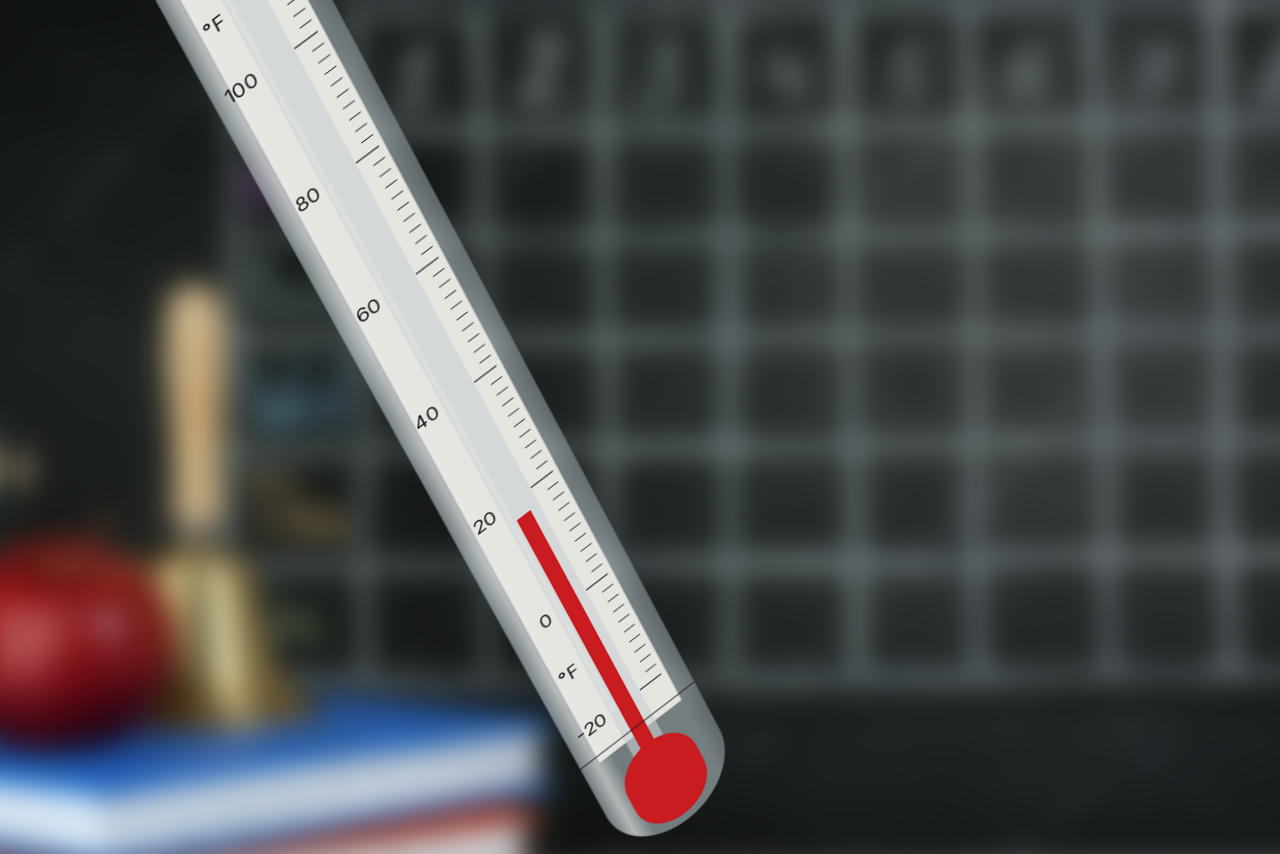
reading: 17
